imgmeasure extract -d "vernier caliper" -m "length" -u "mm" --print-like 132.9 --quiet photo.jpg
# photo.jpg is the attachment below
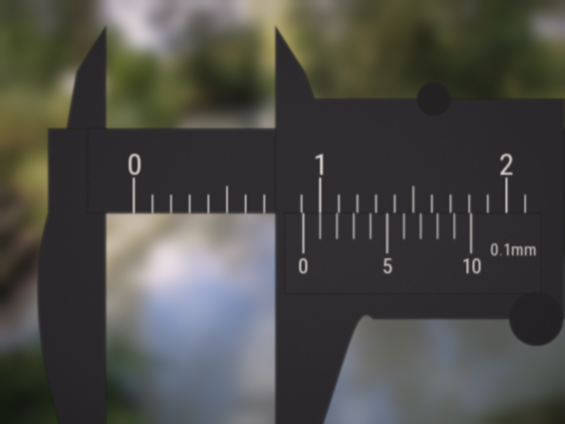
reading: 9.1
